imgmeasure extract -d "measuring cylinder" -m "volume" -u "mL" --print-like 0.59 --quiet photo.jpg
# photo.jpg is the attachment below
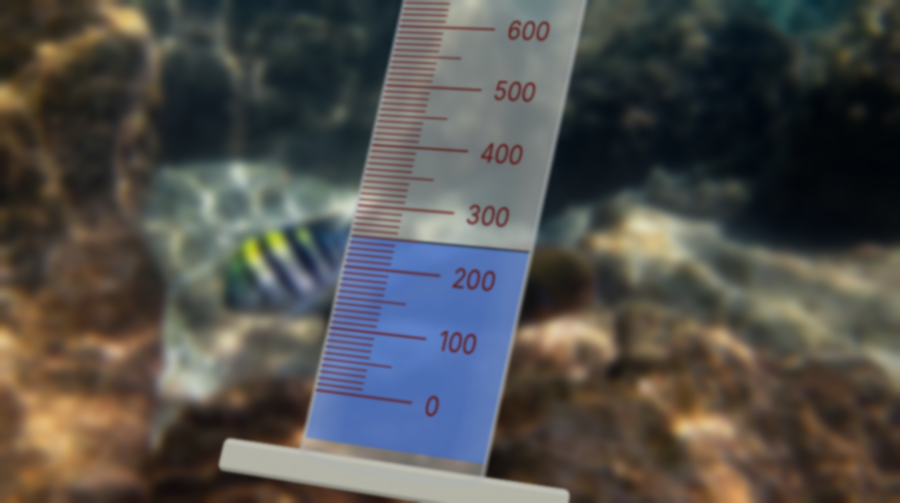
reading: 250
